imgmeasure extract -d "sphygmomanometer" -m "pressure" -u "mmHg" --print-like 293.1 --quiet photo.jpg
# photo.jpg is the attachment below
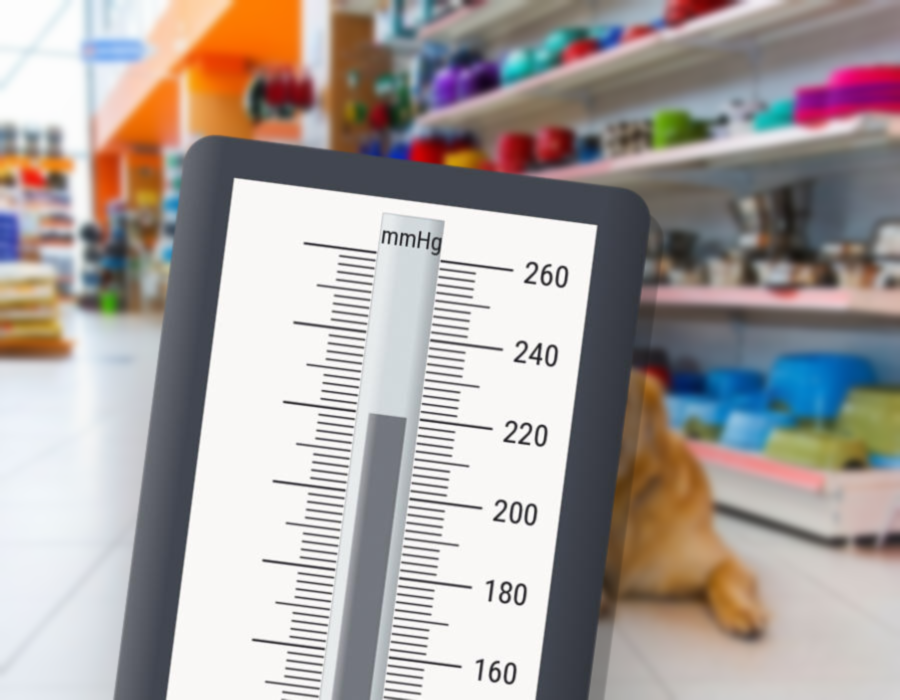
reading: 220
